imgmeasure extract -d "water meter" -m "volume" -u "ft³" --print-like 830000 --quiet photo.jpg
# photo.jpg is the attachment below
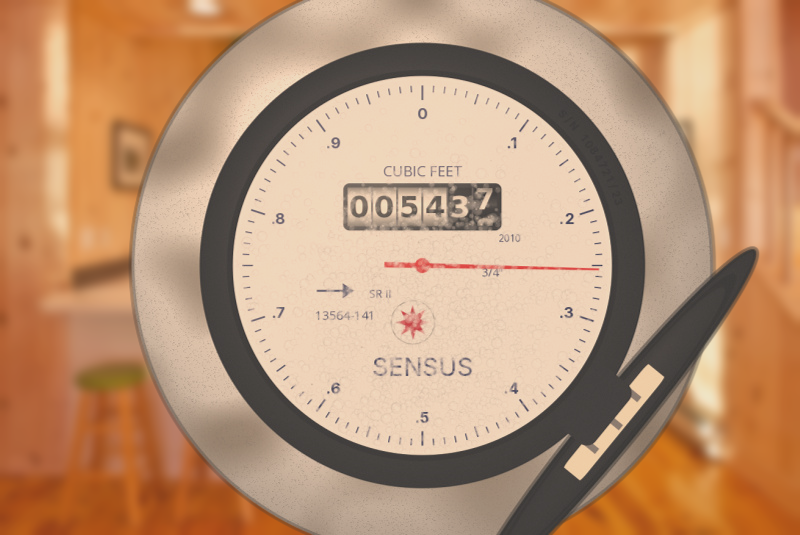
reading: 5437.25
